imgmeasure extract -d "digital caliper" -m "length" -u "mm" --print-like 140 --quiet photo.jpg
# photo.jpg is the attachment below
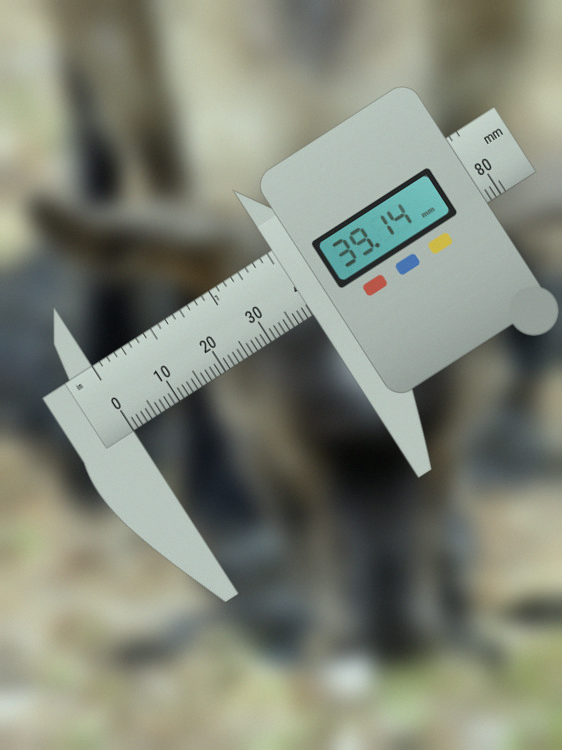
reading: 39.14
